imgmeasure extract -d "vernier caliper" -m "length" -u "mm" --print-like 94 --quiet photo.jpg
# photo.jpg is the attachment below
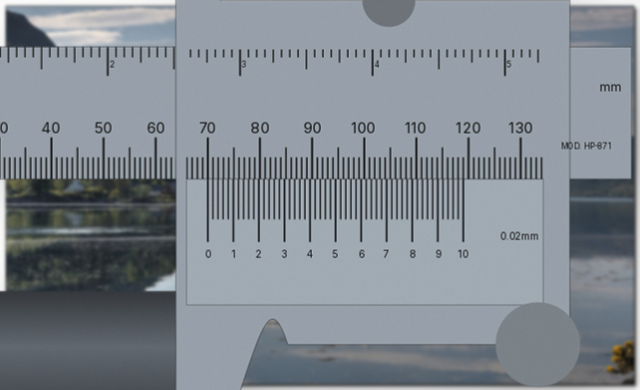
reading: 70.0
